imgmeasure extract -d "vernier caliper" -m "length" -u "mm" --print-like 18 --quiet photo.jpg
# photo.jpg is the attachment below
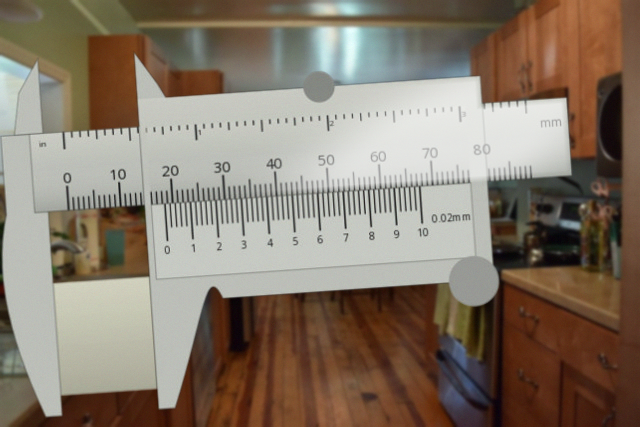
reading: 18.5
